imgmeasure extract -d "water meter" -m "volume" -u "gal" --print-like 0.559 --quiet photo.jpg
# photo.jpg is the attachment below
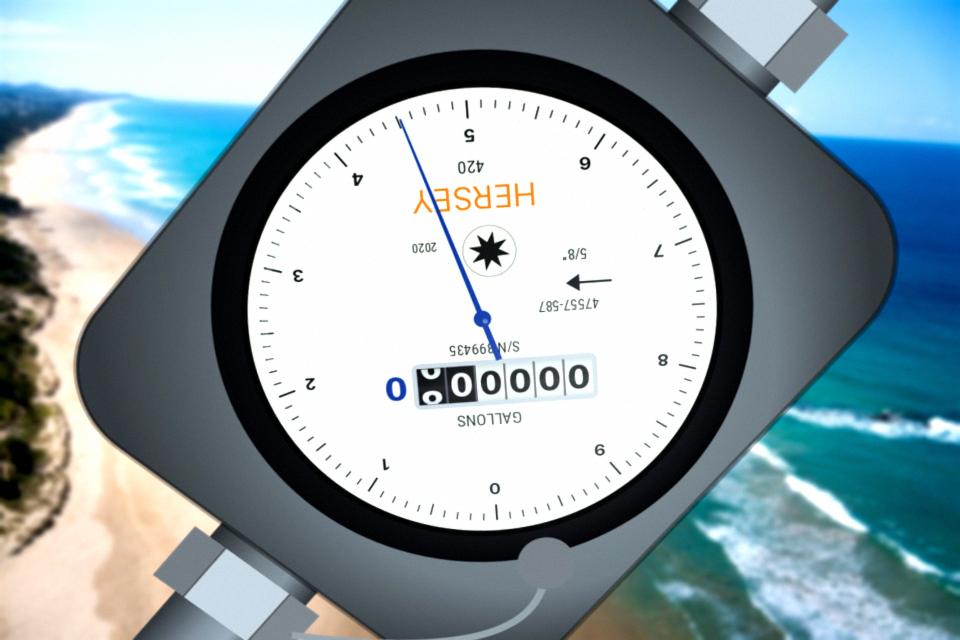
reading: 84.5
